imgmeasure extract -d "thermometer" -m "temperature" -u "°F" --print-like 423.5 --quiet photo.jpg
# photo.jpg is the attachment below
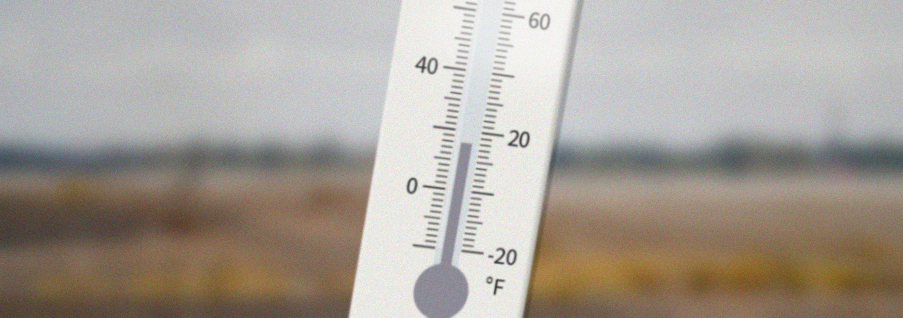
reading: 16
